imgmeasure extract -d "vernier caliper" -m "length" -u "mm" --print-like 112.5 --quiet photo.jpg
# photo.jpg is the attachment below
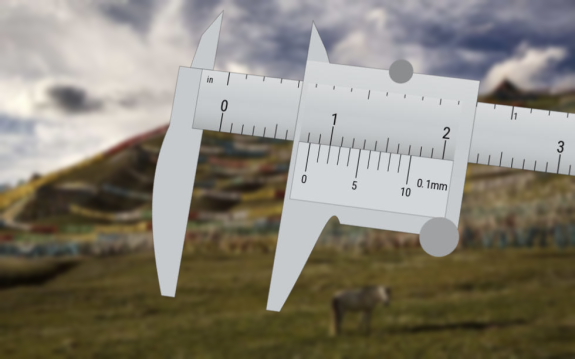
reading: 8.2
